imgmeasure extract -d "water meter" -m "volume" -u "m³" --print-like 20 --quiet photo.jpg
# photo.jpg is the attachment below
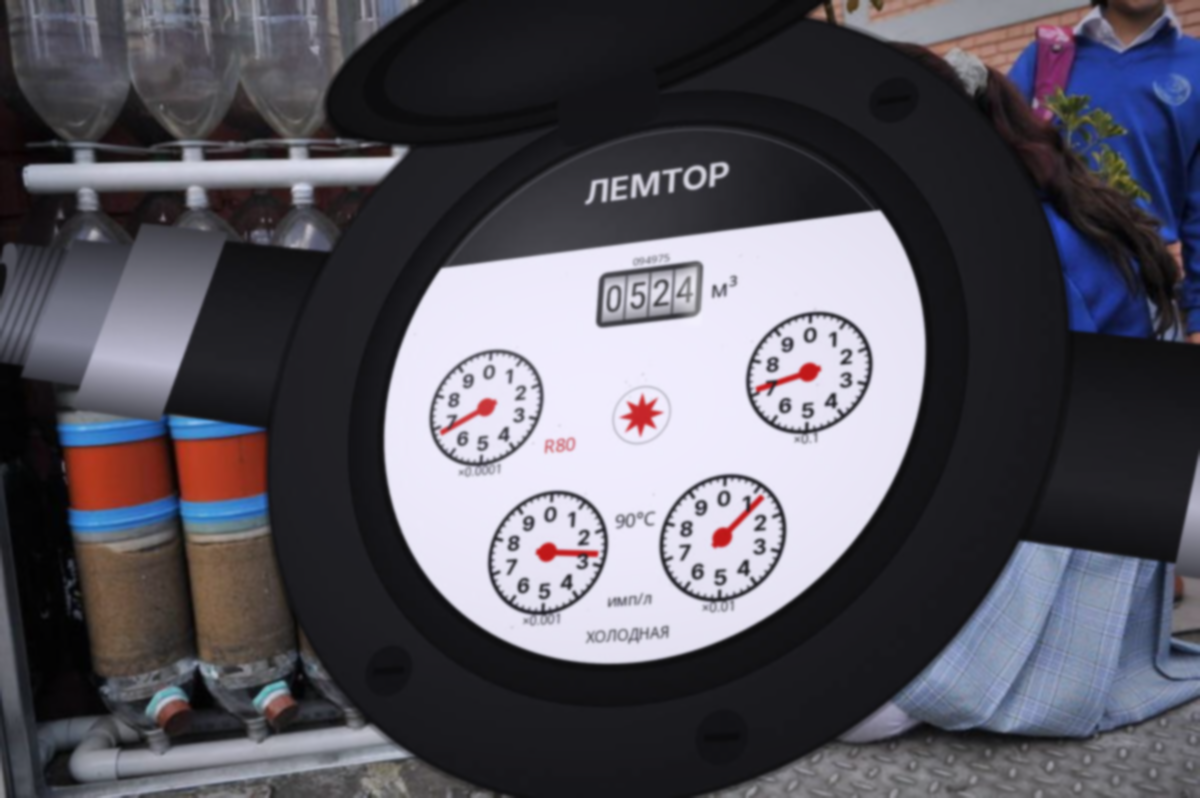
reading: 524.7126
